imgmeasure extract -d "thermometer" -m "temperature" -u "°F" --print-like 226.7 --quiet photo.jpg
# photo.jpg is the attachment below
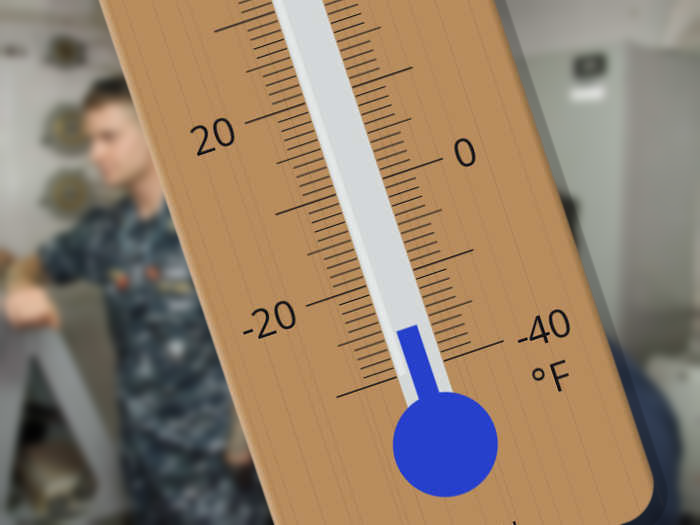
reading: -31
